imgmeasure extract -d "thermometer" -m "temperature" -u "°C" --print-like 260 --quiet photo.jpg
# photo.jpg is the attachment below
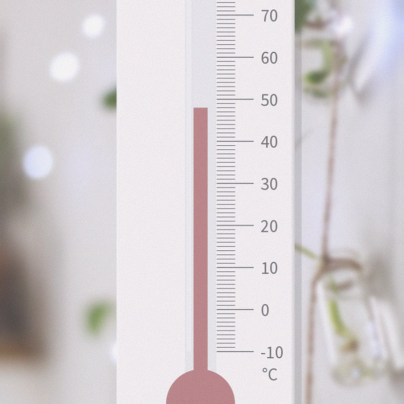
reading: 48
